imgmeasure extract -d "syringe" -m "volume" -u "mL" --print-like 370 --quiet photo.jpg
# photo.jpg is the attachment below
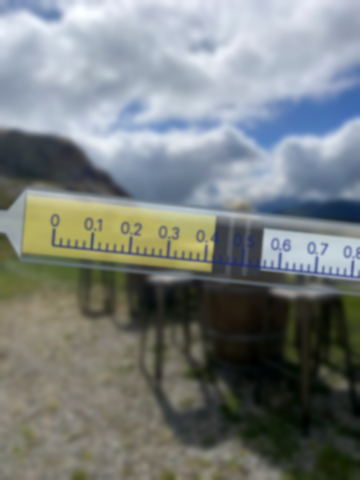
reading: 0.42
